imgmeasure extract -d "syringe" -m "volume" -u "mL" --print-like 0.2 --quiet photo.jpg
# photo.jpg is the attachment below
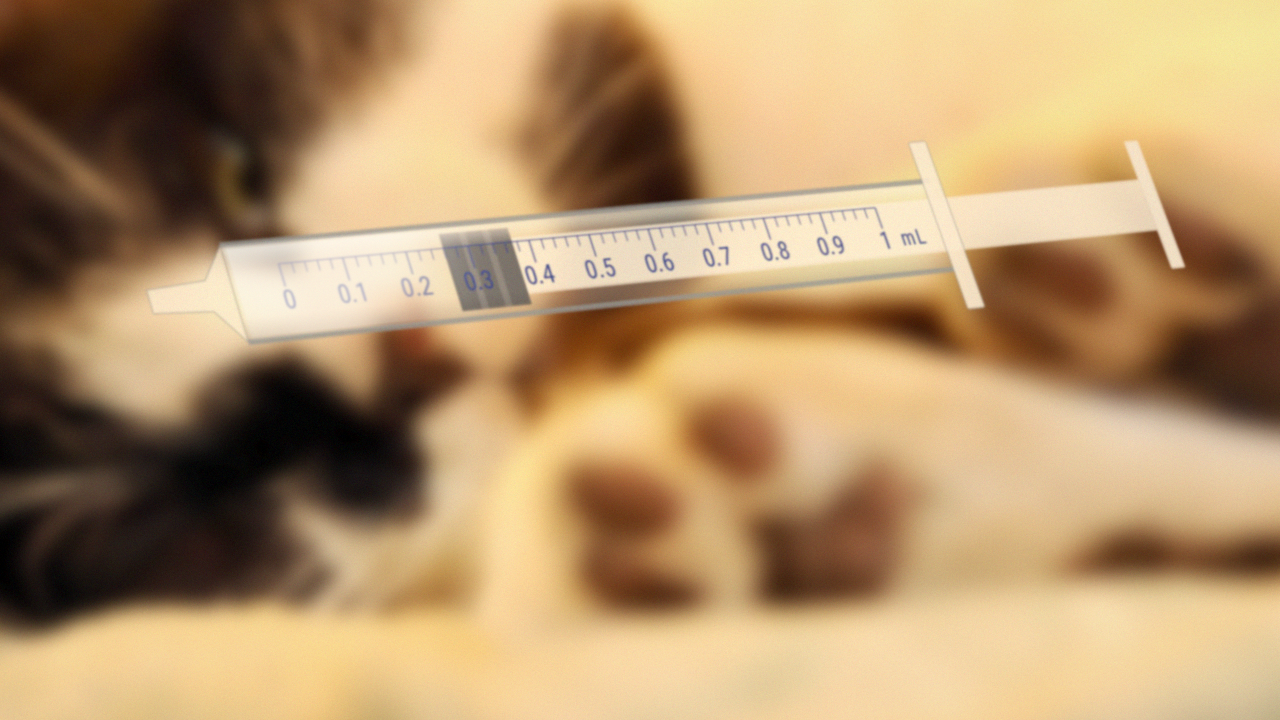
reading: 0.26
